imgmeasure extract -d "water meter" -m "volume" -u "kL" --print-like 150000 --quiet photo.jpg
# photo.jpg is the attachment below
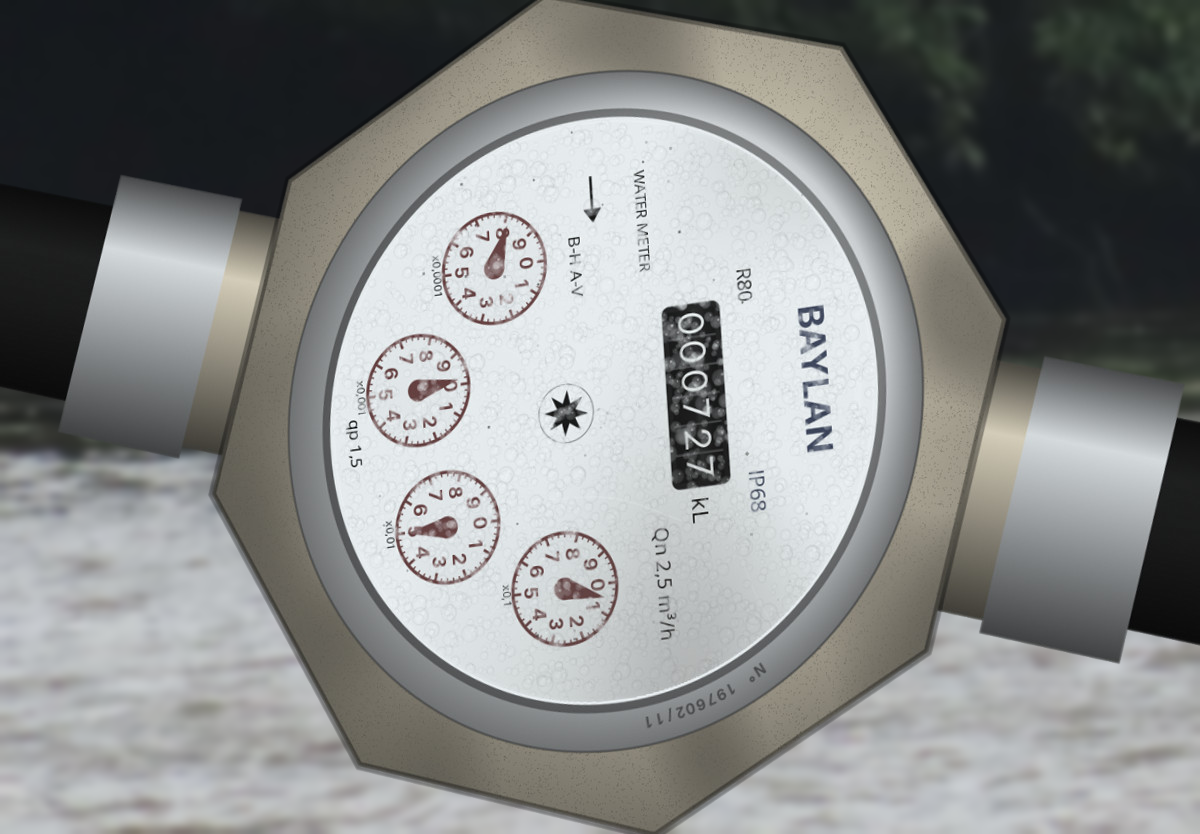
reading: 727.0498
